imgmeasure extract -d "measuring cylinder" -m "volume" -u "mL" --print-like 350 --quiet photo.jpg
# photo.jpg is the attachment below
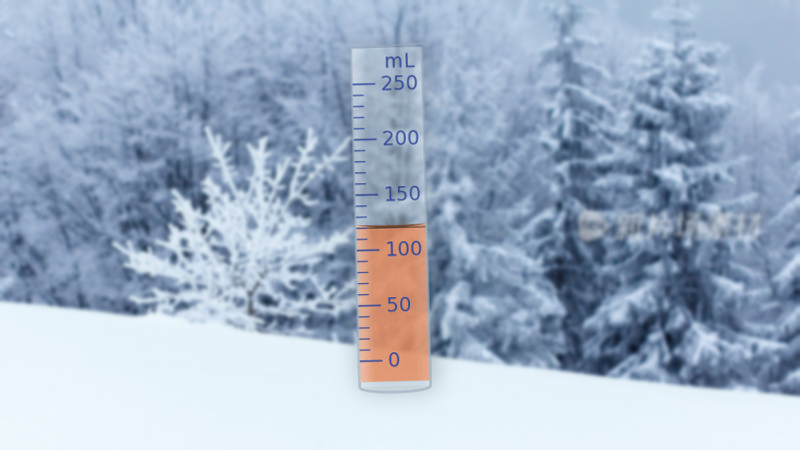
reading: 120
